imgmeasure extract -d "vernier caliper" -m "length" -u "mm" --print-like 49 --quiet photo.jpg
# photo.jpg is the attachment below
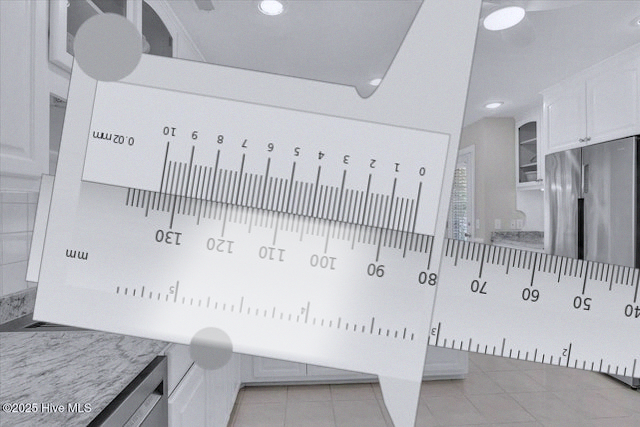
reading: 84.0
